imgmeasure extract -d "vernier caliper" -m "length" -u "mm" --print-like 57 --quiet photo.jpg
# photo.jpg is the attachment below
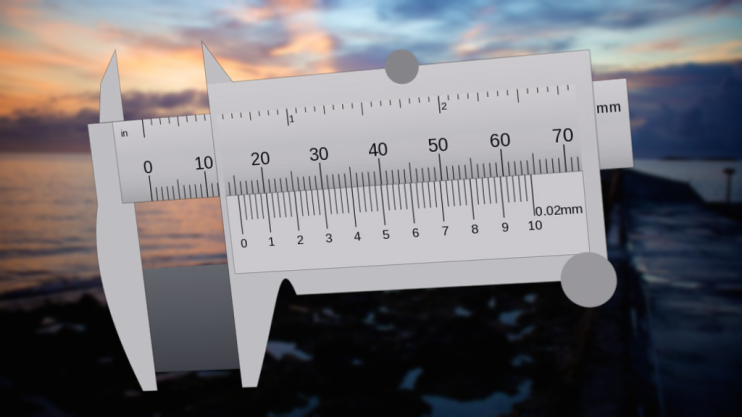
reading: 15.4
